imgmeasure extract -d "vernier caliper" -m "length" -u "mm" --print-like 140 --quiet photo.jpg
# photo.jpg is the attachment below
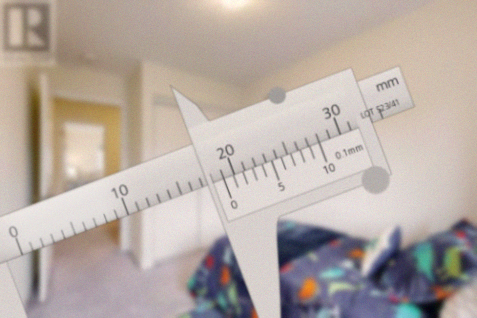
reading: 19.0
